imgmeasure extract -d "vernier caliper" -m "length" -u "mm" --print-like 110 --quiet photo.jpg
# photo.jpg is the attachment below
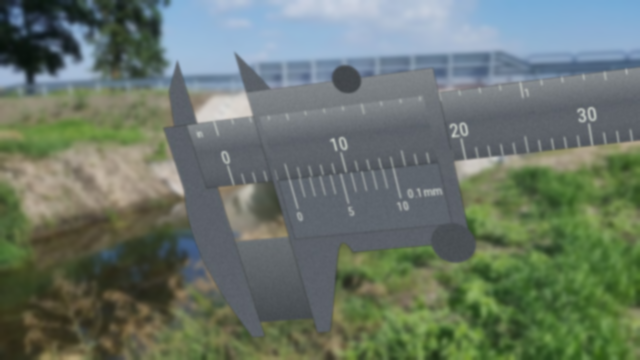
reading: 5.0
